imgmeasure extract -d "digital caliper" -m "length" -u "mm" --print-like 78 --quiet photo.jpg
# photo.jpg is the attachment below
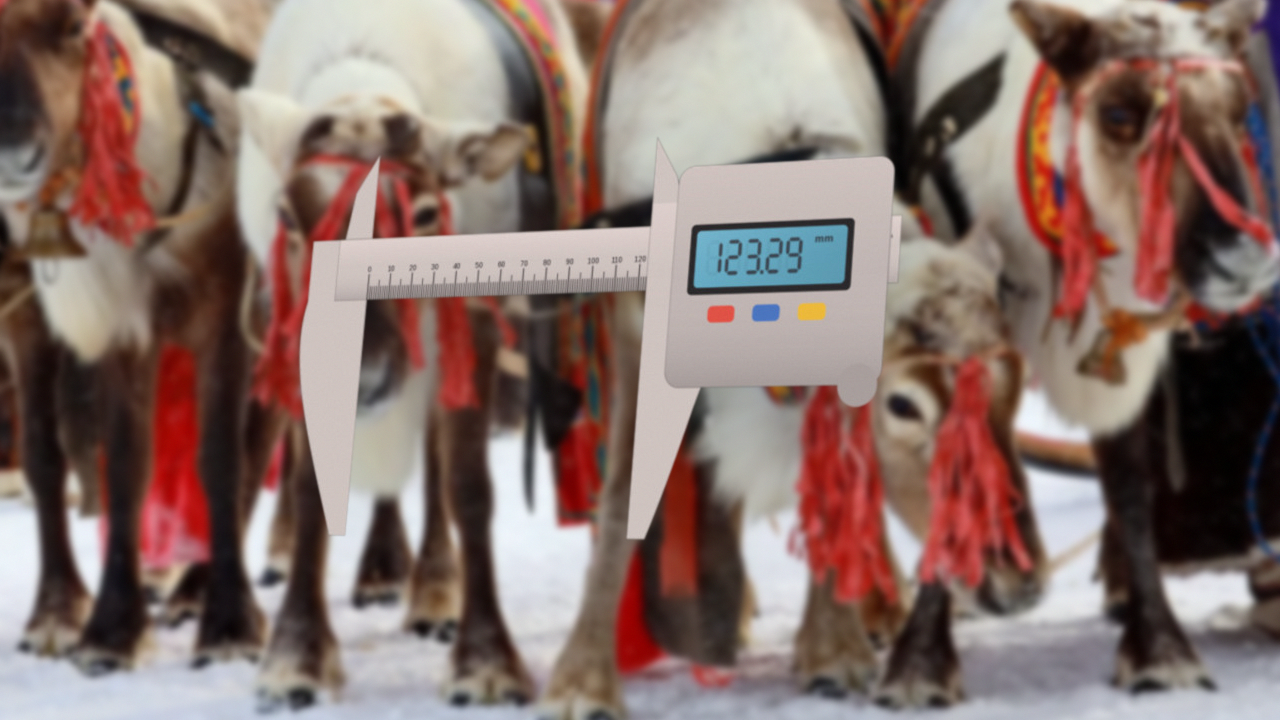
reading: 123.29
